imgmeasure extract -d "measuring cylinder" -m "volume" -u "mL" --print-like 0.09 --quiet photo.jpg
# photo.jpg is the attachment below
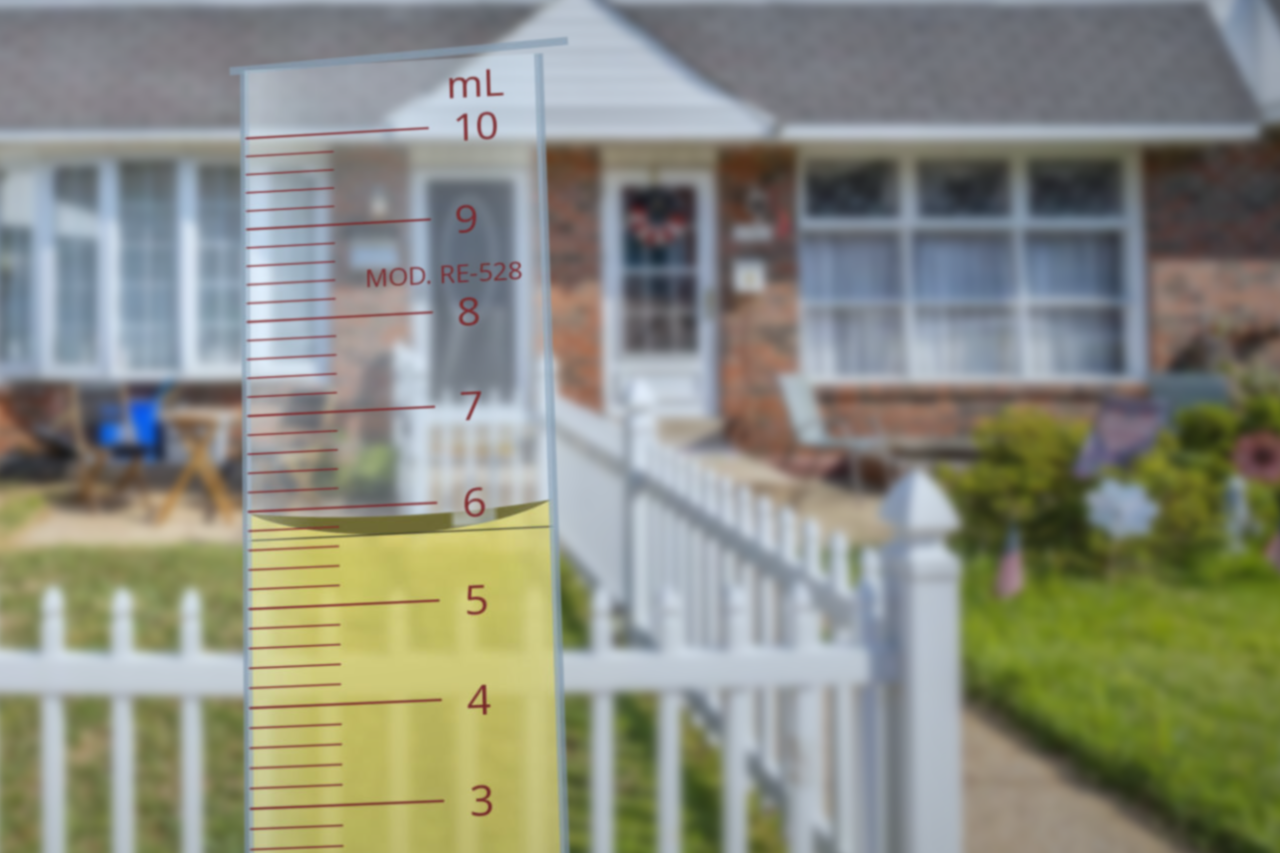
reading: 5.7
